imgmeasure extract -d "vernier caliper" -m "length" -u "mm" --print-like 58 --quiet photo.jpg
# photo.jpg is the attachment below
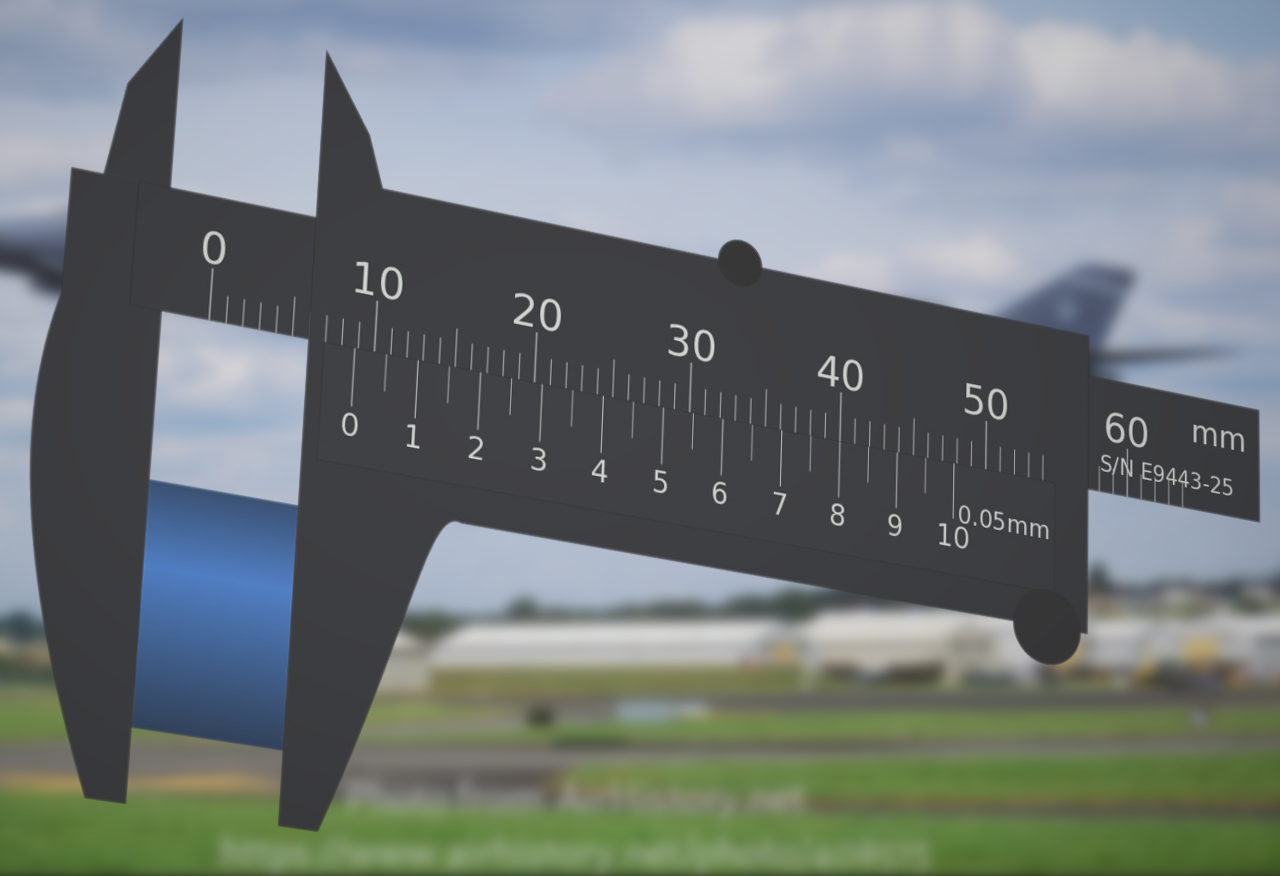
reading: 8.8
